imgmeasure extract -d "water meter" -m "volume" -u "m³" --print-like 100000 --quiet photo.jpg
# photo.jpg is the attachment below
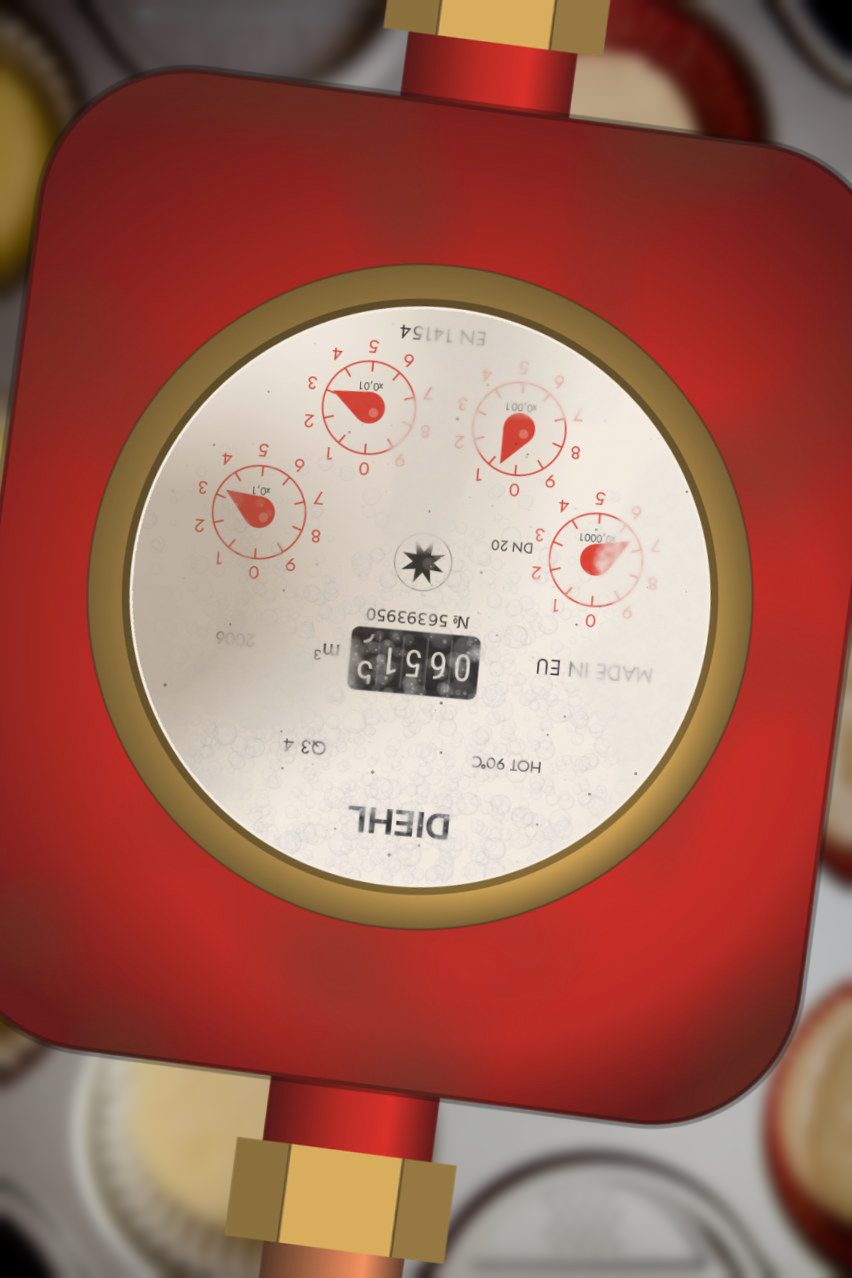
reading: 6515.3306
